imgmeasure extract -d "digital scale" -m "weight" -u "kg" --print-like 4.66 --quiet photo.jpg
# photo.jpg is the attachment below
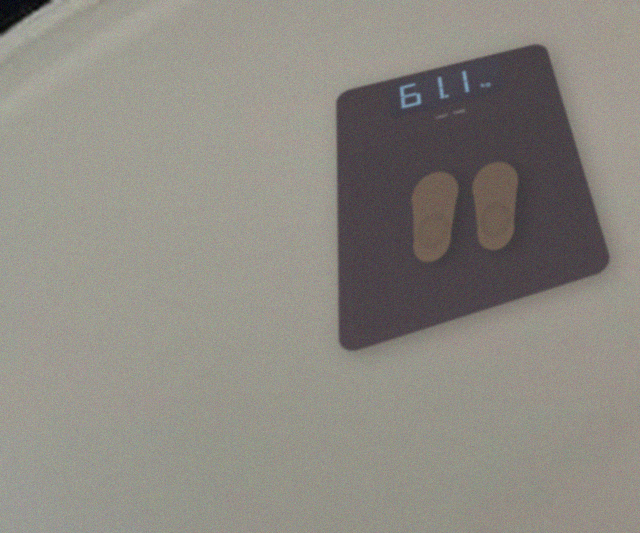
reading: 61.1
